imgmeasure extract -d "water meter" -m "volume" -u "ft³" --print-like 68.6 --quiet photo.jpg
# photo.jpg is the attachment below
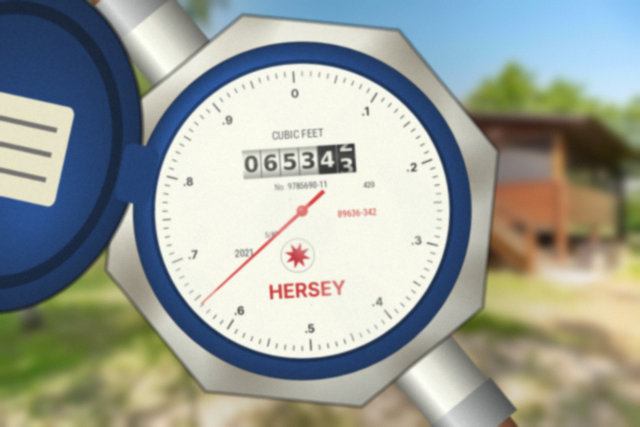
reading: 65342.64
